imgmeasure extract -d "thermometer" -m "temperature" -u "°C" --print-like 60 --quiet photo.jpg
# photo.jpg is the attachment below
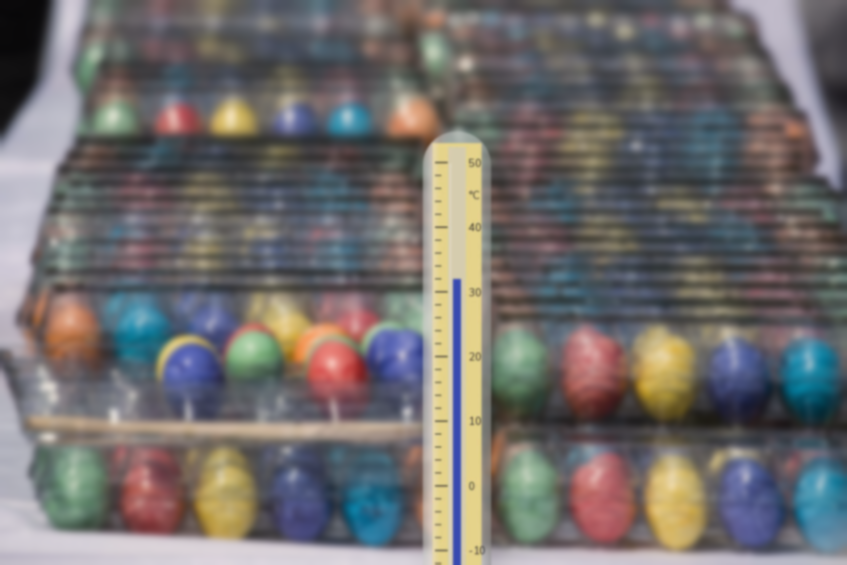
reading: 32
